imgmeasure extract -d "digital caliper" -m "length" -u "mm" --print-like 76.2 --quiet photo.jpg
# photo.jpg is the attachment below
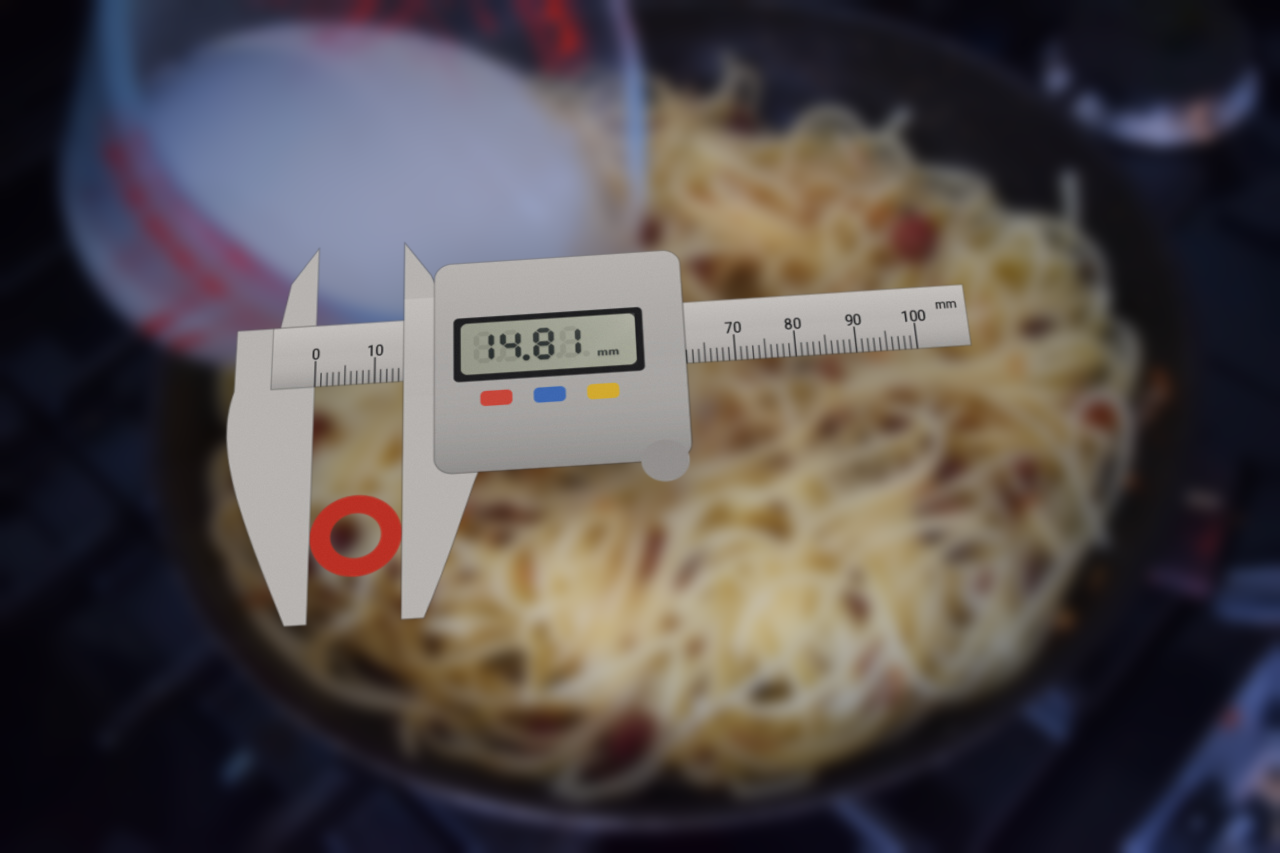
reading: 14.81
